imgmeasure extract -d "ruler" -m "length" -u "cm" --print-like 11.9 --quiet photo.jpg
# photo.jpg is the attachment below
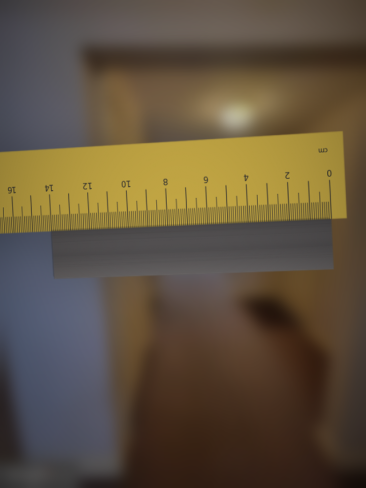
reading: 14
